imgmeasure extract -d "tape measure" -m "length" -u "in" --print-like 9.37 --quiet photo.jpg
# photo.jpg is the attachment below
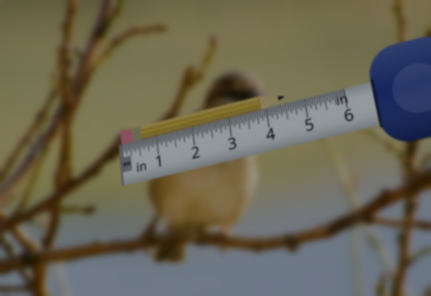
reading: 4.5
